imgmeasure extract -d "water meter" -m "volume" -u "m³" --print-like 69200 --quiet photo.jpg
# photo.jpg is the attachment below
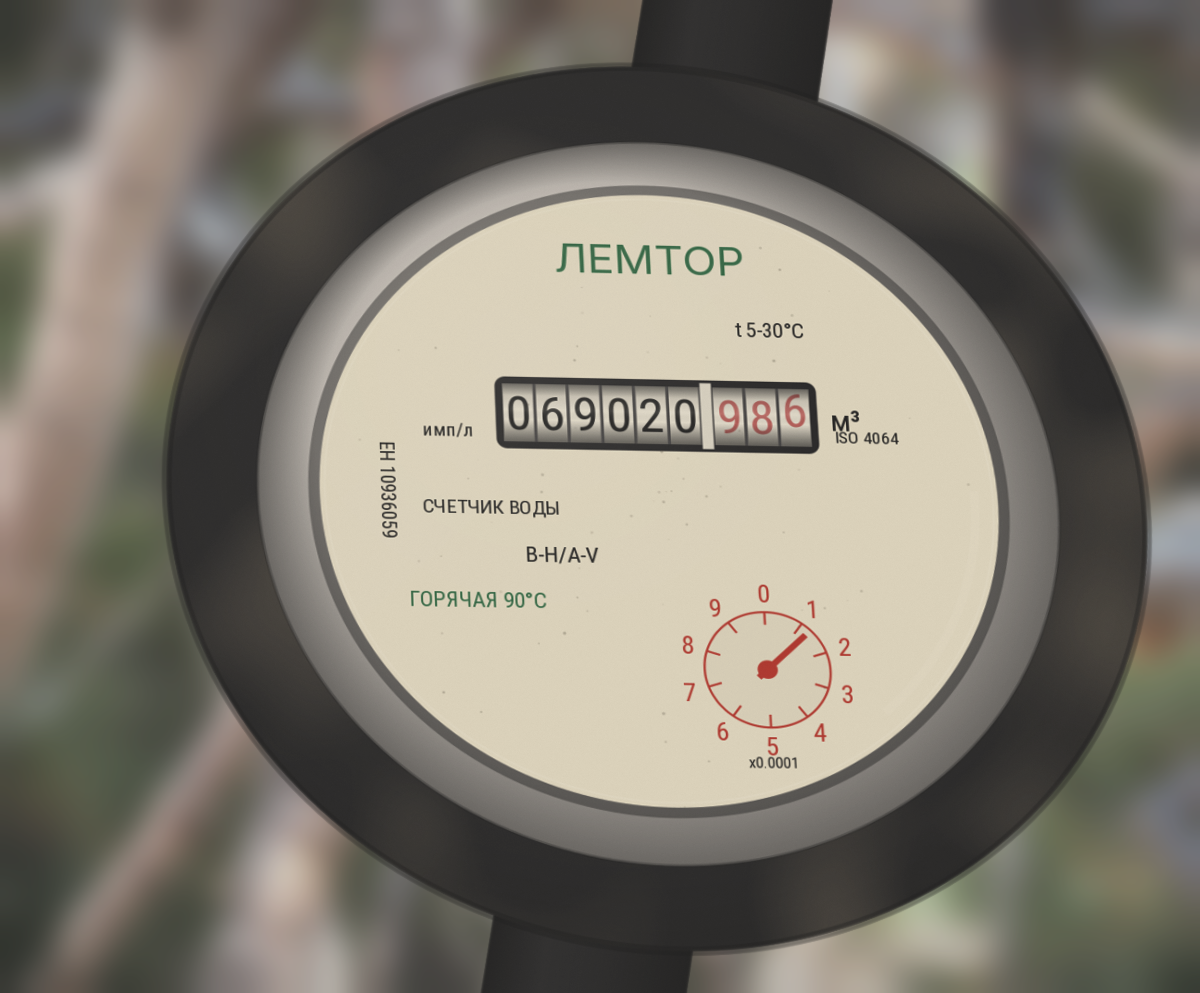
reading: 69020.9861
